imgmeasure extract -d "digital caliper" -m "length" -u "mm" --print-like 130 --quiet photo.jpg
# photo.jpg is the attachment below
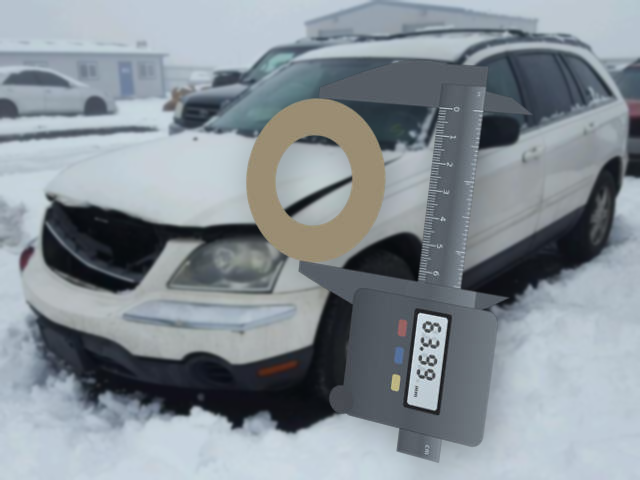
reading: 63.99
